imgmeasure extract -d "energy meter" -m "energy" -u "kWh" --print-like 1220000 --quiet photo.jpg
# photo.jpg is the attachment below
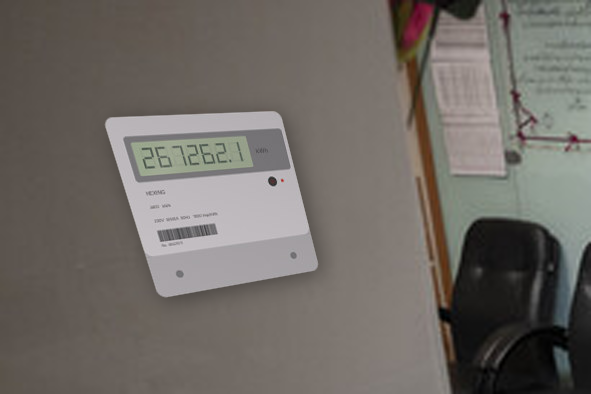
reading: 267262.1
